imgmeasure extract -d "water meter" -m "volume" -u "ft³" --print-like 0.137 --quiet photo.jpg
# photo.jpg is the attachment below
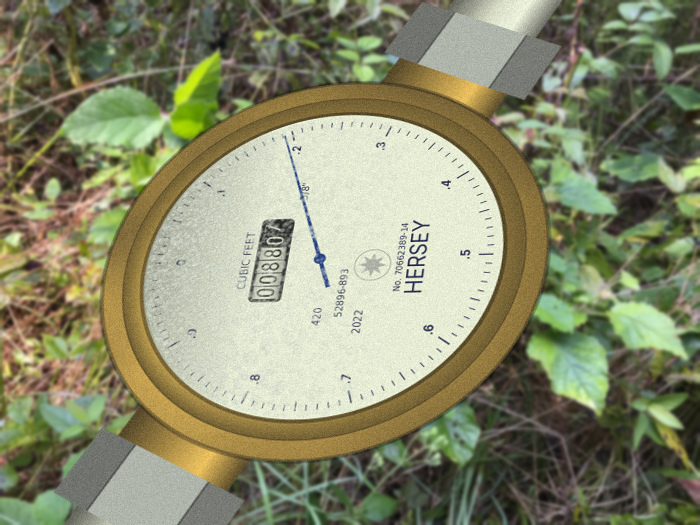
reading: 8807.19
